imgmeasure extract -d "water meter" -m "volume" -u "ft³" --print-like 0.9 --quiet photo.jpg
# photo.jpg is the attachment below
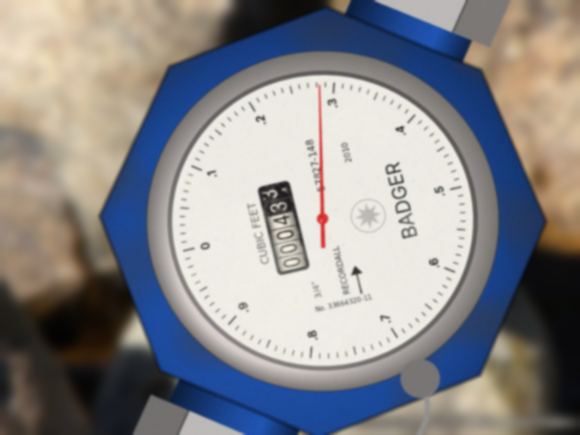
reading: 433.28
